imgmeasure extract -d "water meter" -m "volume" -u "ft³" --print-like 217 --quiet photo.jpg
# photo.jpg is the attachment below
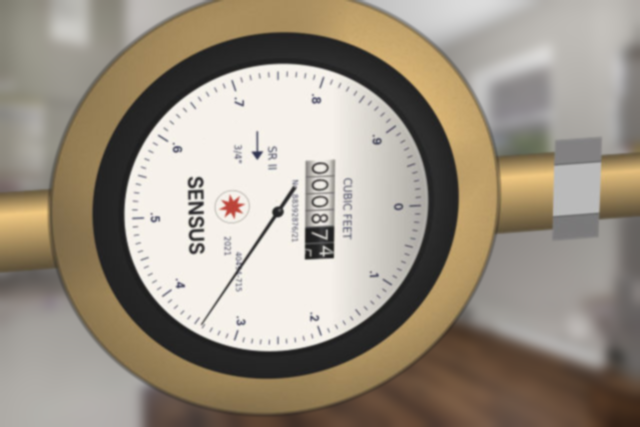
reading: 874.34
